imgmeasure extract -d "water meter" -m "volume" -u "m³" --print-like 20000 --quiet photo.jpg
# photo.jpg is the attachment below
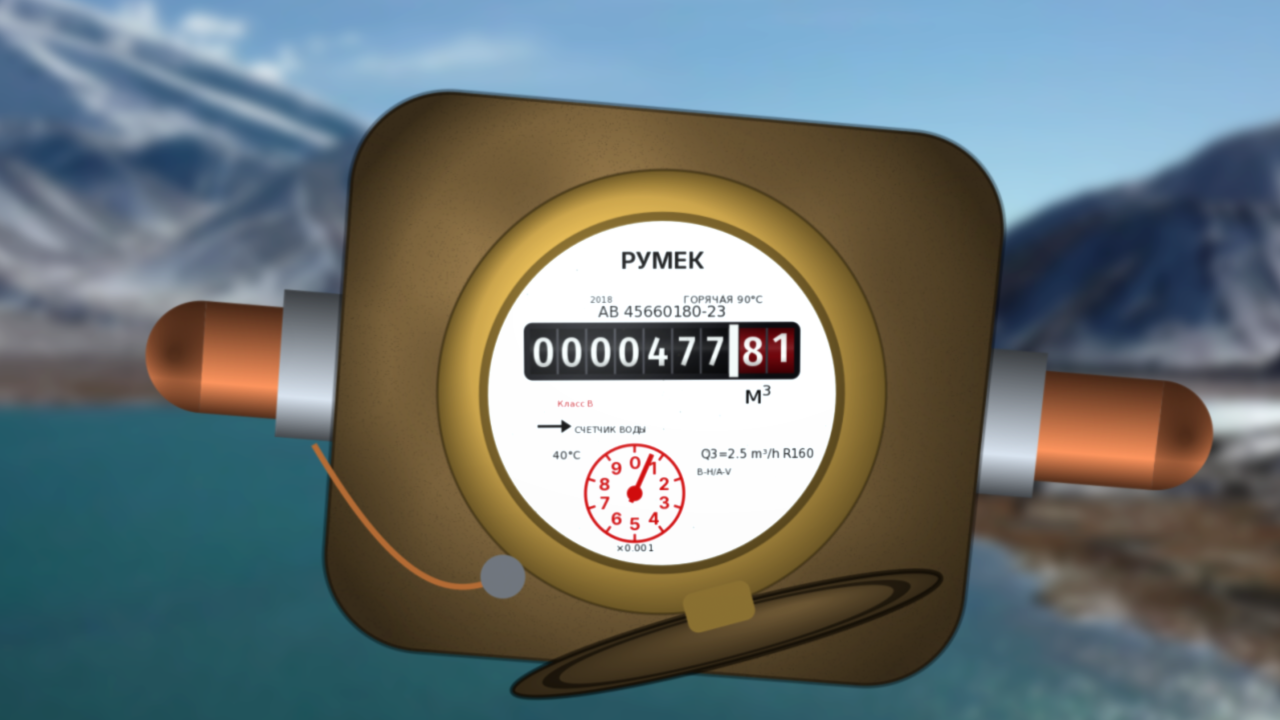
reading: 477.810
